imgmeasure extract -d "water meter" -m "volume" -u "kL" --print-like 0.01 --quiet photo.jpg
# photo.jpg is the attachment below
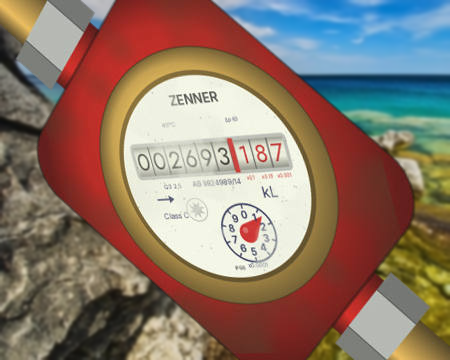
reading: 2693.1871
